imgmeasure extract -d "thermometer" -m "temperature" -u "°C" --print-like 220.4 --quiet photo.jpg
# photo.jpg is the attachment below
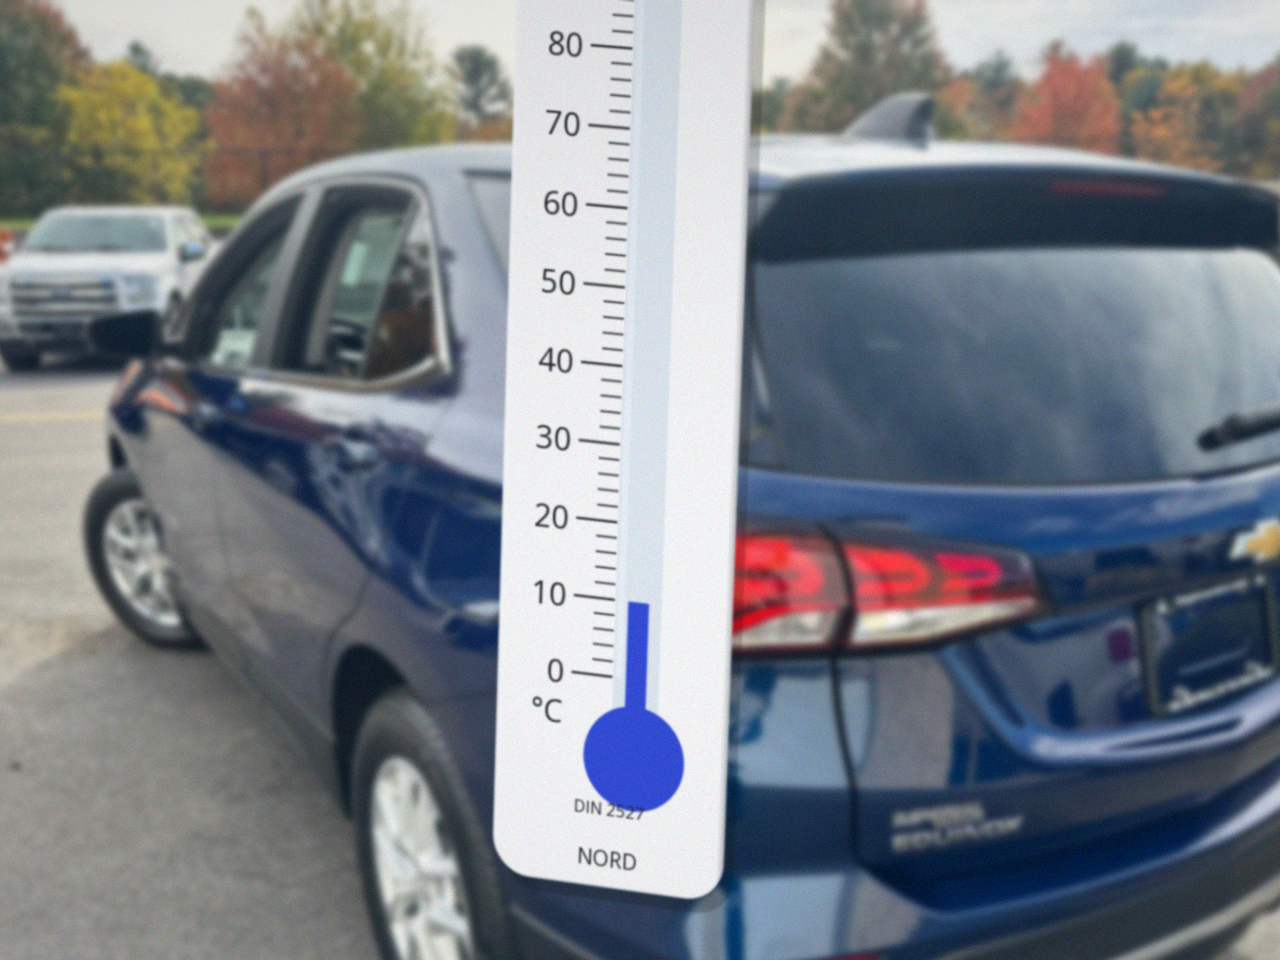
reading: 10
